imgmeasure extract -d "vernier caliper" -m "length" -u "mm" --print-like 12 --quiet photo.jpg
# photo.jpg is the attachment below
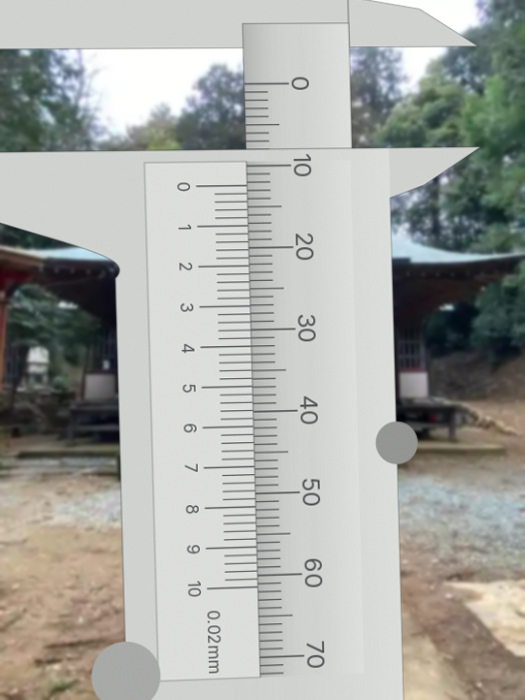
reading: 12.4
